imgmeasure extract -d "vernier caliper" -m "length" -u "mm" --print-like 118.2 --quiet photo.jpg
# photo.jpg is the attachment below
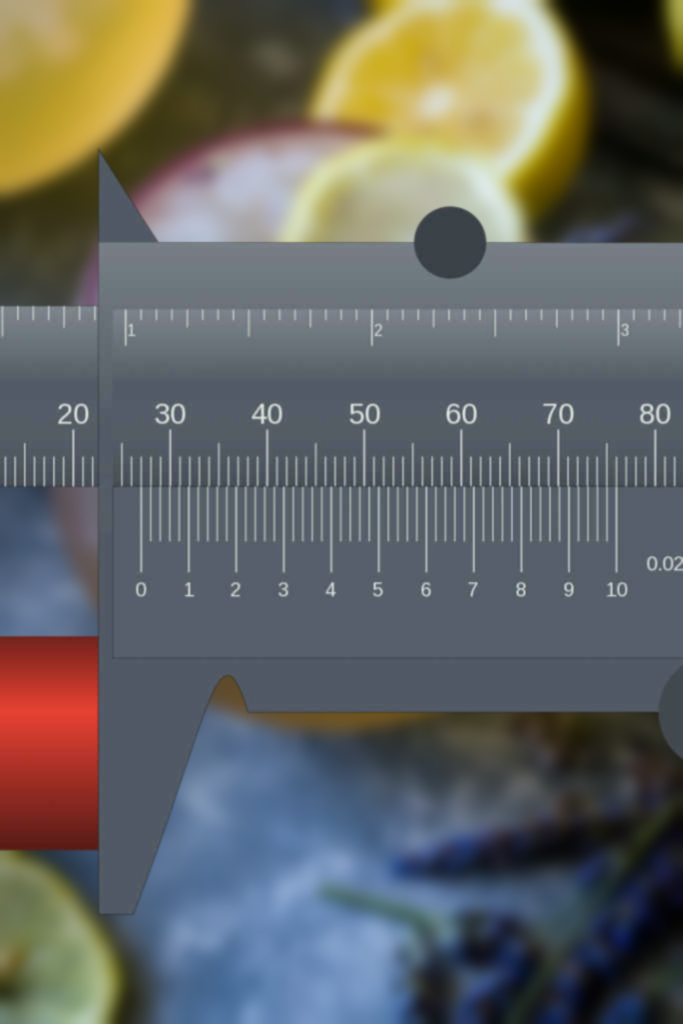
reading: 27.0
